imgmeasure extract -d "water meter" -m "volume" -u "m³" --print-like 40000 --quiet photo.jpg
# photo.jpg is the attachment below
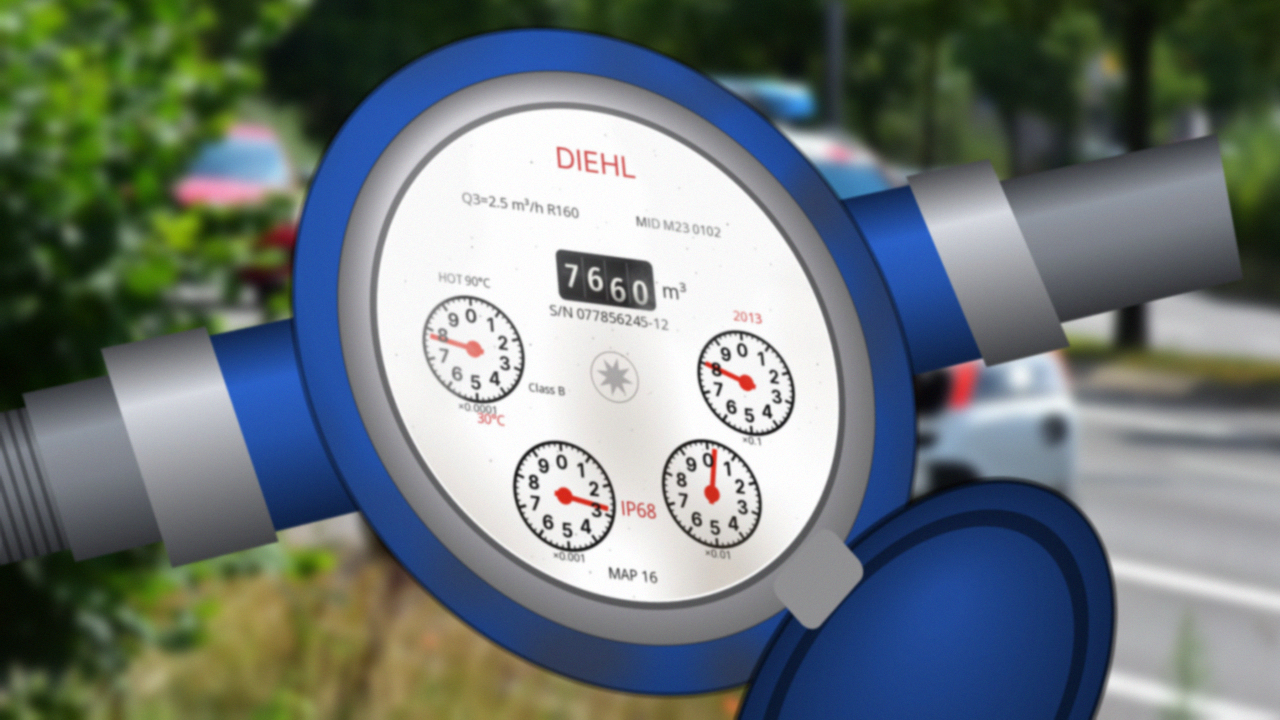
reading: 7659.8027
